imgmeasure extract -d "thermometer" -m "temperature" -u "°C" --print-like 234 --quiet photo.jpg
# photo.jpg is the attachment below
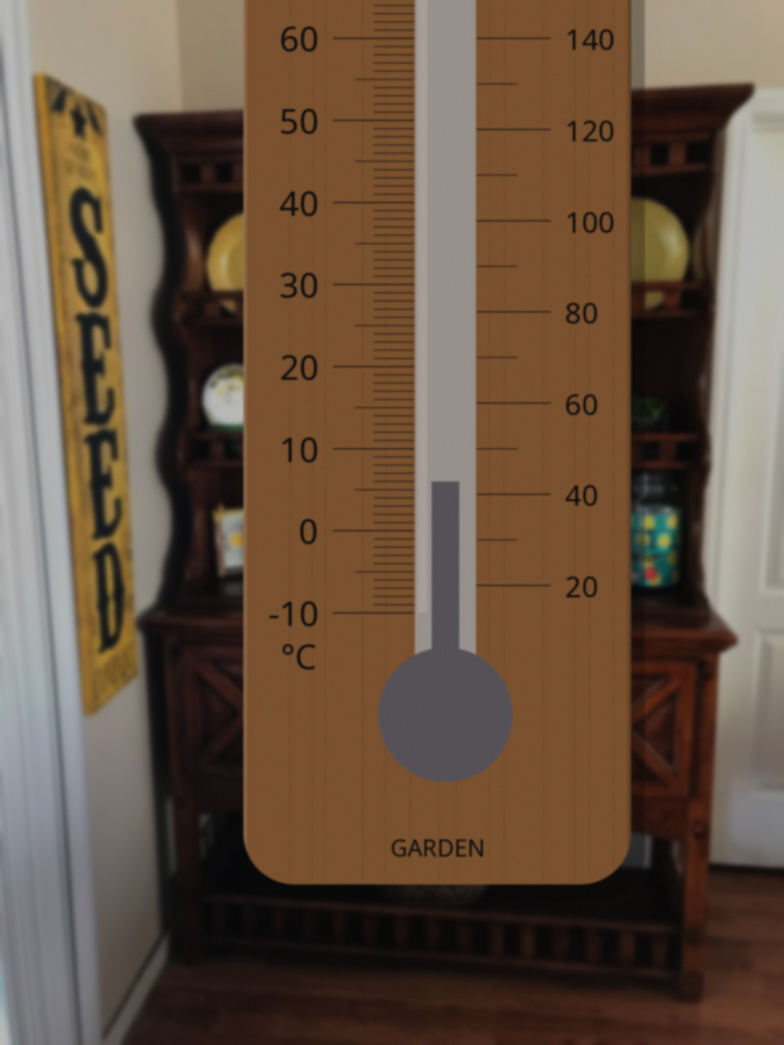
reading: 6
